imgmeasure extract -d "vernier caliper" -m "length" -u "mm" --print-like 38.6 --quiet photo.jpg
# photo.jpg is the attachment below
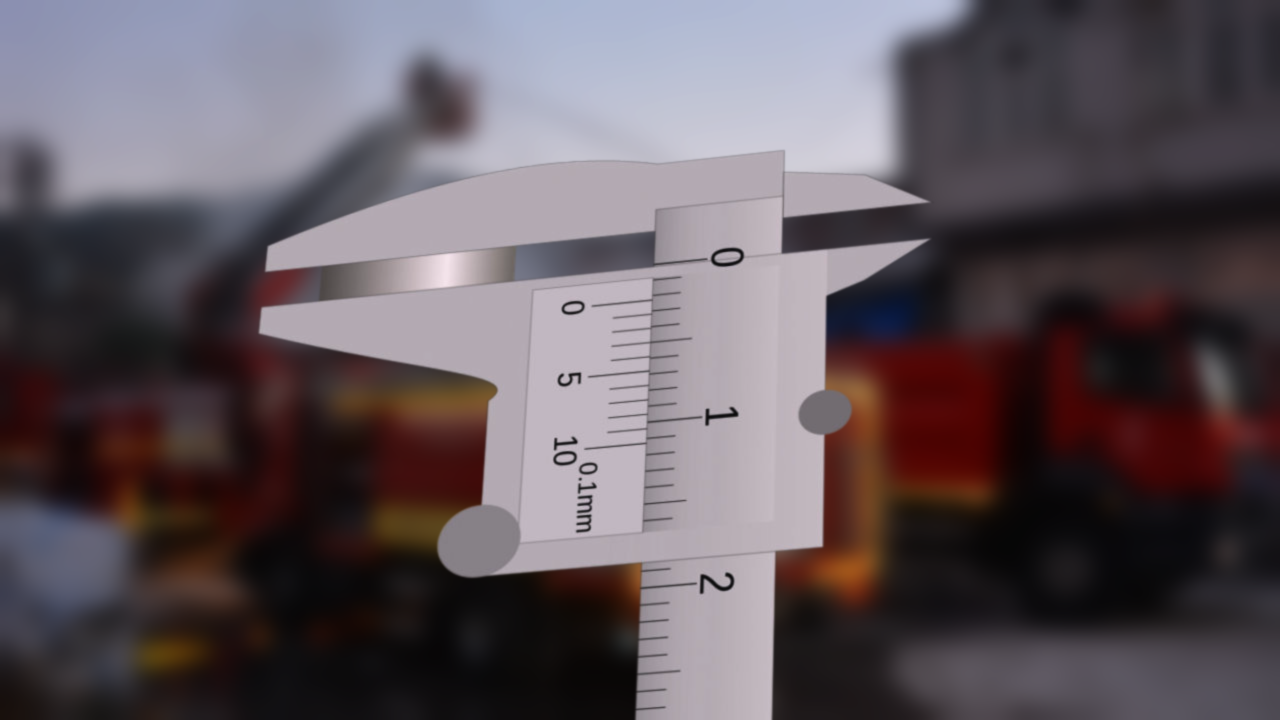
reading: 2.3
